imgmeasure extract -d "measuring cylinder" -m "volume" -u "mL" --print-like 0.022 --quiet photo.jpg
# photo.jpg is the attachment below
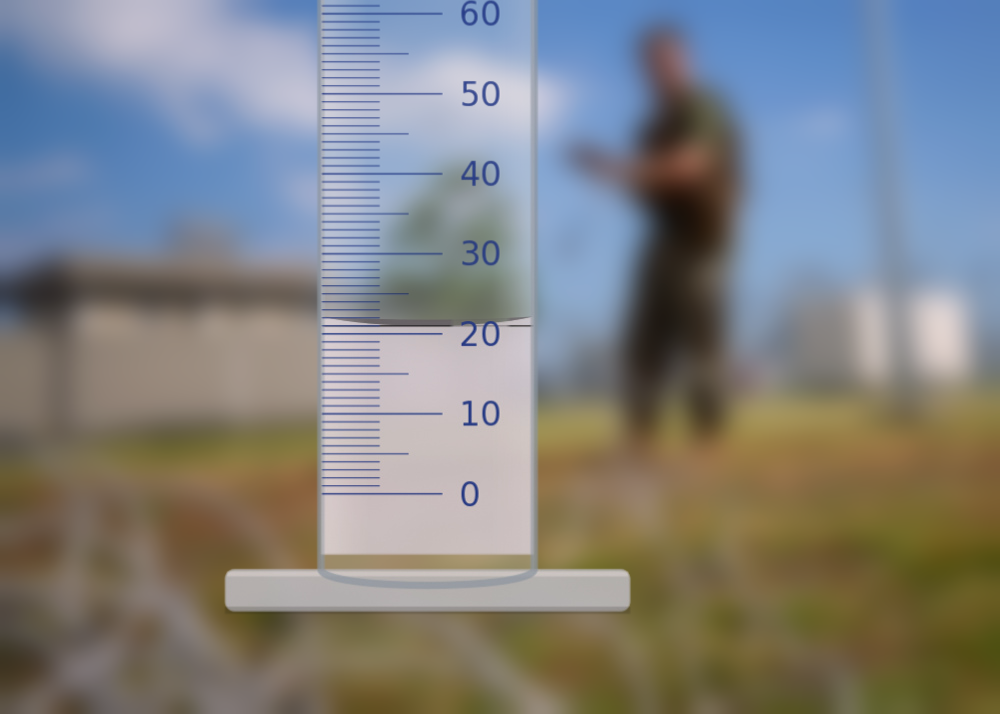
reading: 21
